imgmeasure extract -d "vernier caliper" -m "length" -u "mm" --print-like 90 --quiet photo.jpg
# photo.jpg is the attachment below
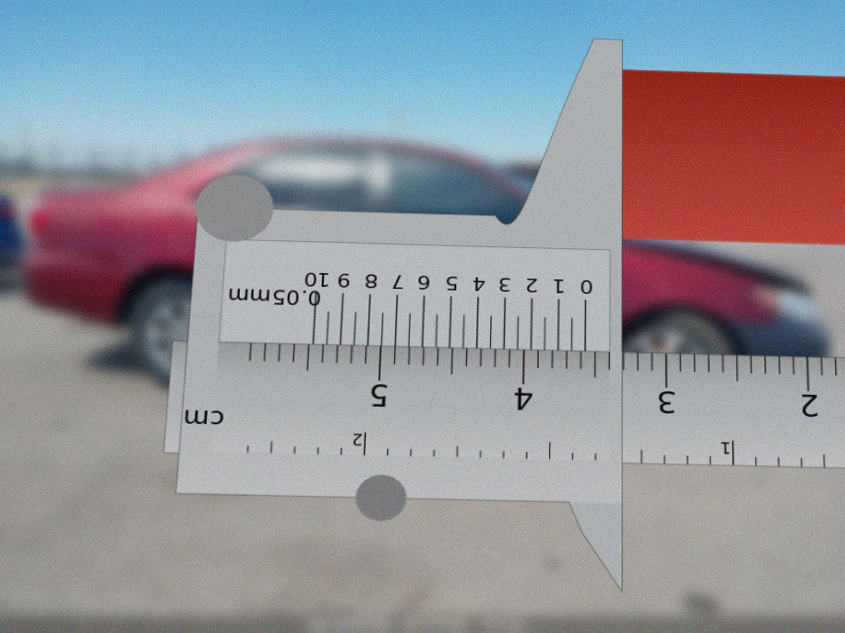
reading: 35.7
